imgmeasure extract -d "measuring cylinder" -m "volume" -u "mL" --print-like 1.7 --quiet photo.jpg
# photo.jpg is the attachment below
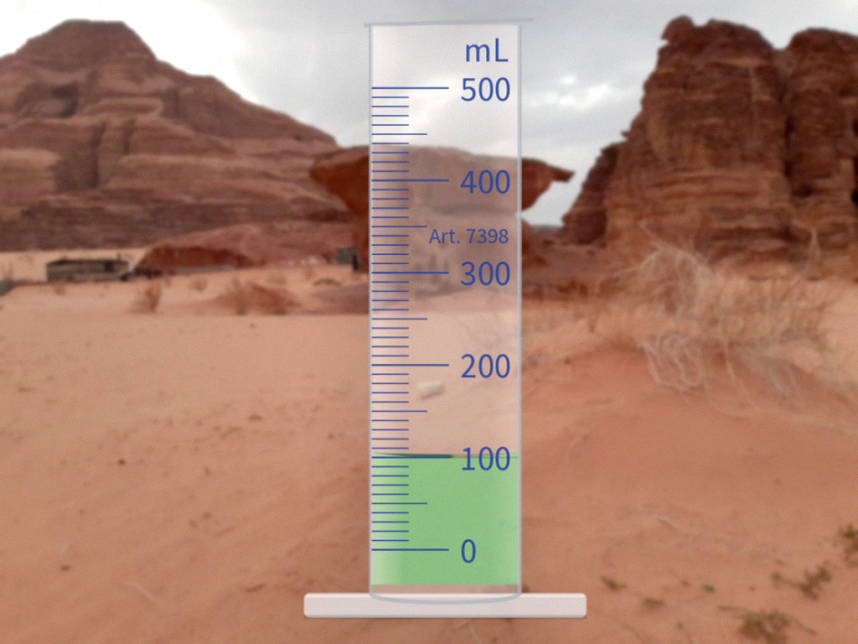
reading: 100
